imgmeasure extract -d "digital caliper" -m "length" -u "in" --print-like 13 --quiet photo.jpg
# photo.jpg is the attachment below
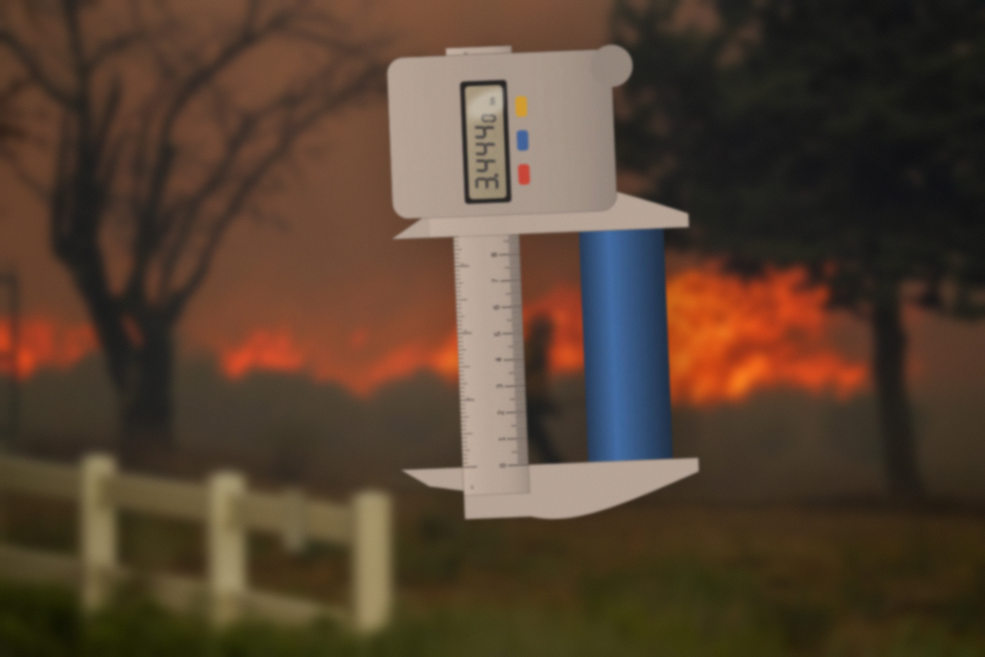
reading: 3.4440
